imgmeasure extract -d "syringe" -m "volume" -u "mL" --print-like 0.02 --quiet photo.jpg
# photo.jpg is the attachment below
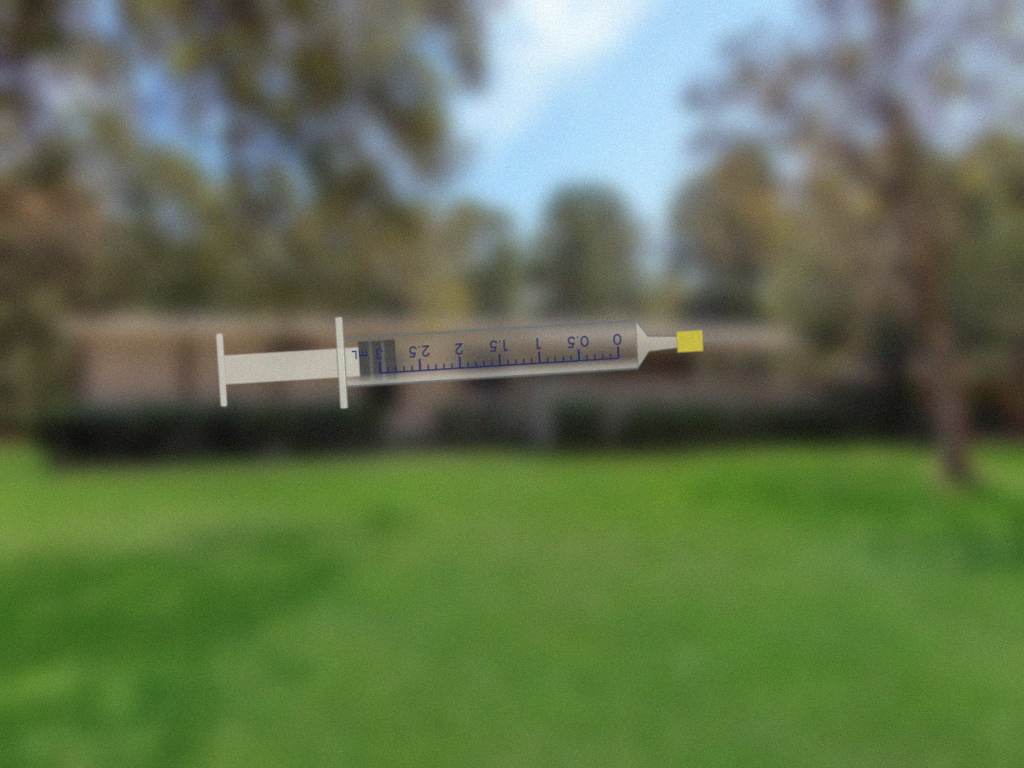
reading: 2.8
